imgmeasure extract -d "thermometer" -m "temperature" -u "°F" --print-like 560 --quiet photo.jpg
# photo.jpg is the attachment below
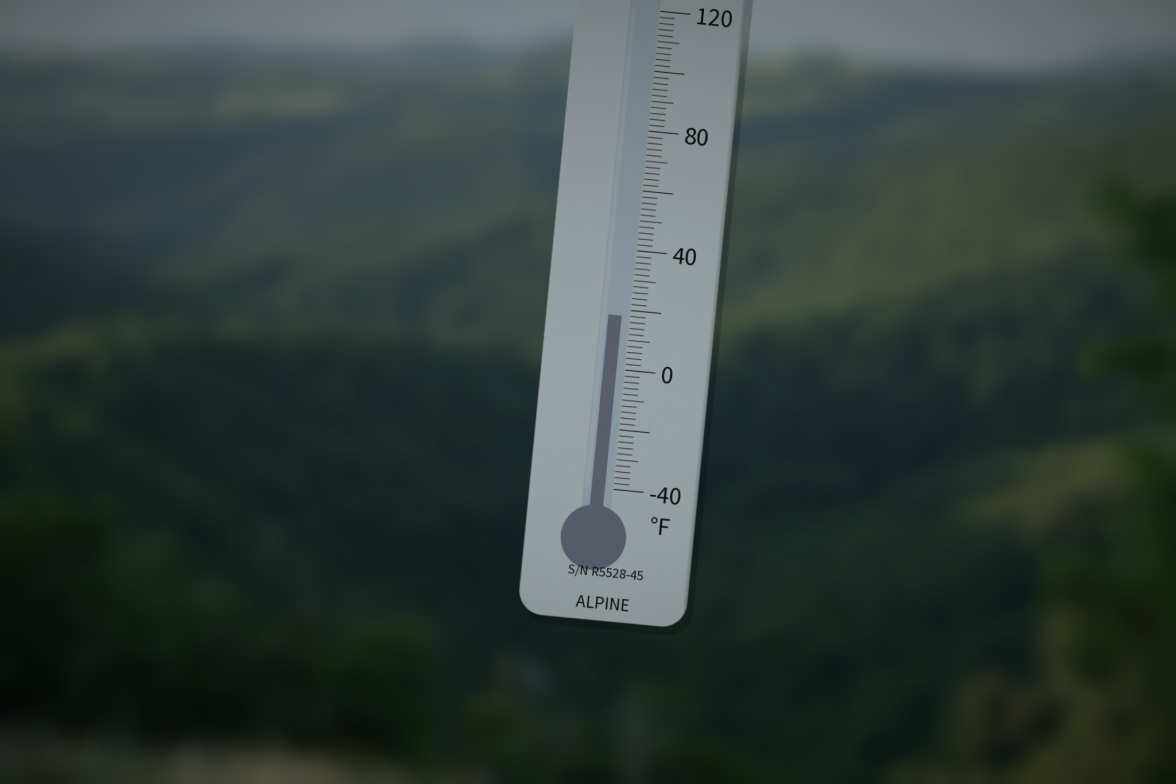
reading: 18
